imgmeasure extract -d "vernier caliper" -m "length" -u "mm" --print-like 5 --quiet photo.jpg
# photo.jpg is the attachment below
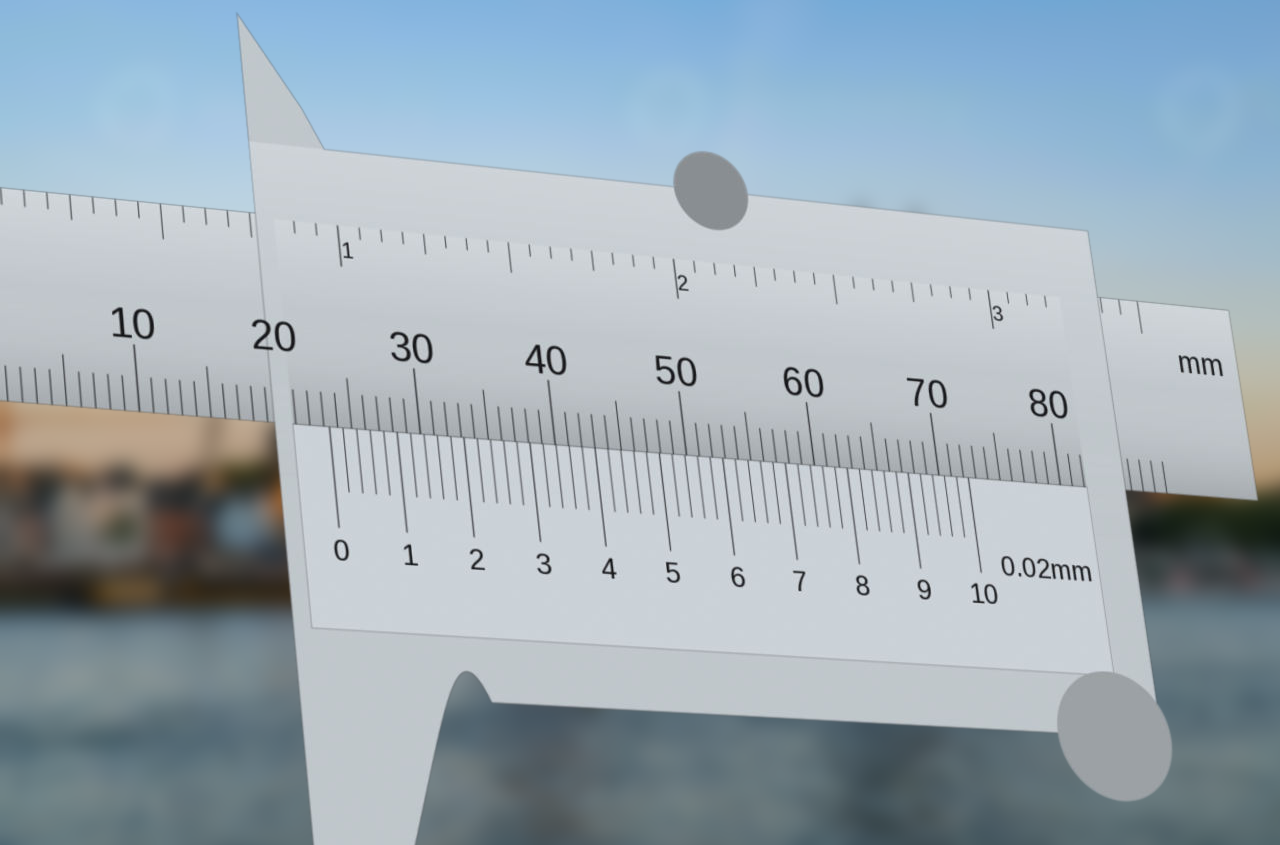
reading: 23.4
